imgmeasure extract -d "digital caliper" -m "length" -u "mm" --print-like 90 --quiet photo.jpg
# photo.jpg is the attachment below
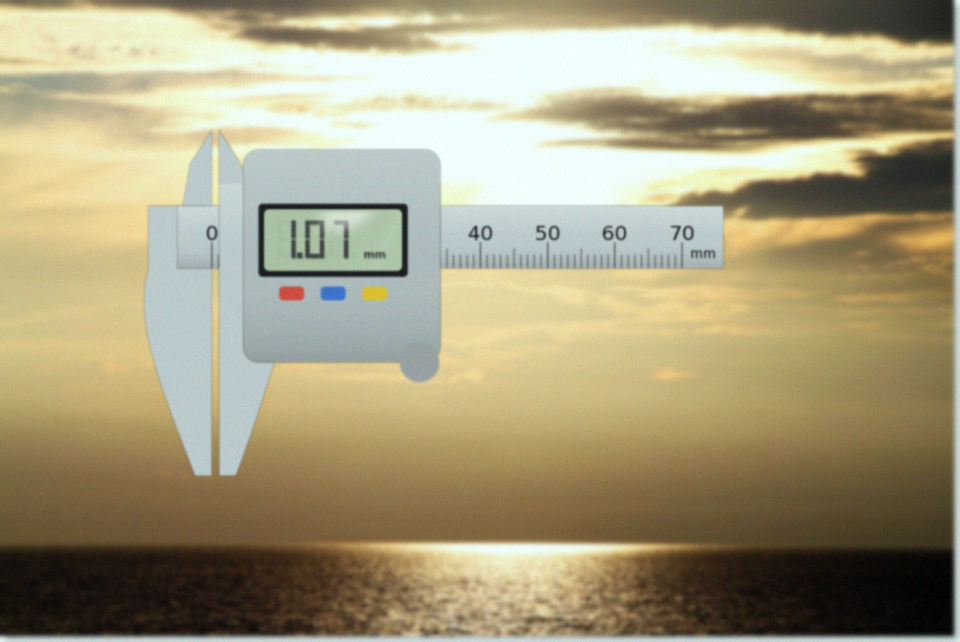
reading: 1.07
